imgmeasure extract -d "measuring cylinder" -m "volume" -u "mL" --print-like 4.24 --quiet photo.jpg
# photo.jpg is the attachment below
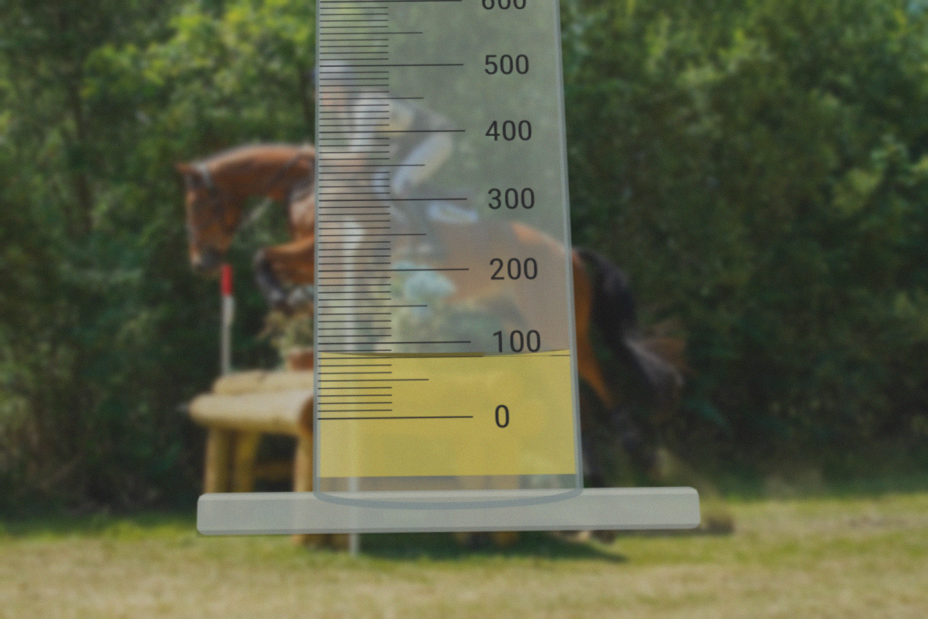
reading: 80
